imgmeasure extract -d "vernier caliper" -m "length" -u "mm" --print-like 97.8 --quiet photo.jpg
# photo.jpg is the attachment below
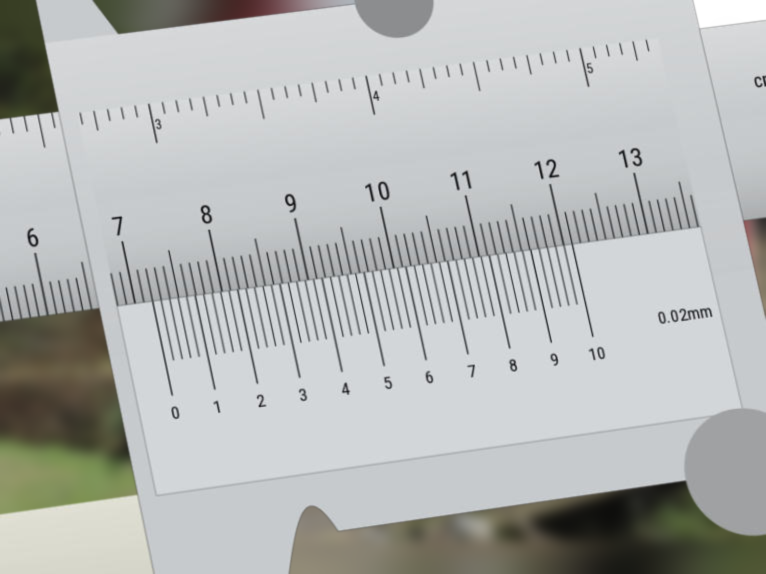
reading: 72.0
